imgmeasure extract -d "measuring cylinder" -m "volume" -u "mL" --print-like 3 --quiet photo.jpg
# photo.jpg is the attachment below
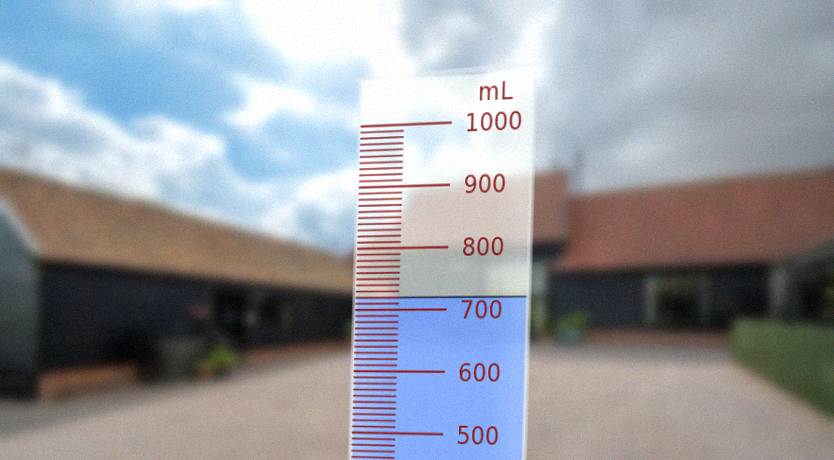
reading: 720
